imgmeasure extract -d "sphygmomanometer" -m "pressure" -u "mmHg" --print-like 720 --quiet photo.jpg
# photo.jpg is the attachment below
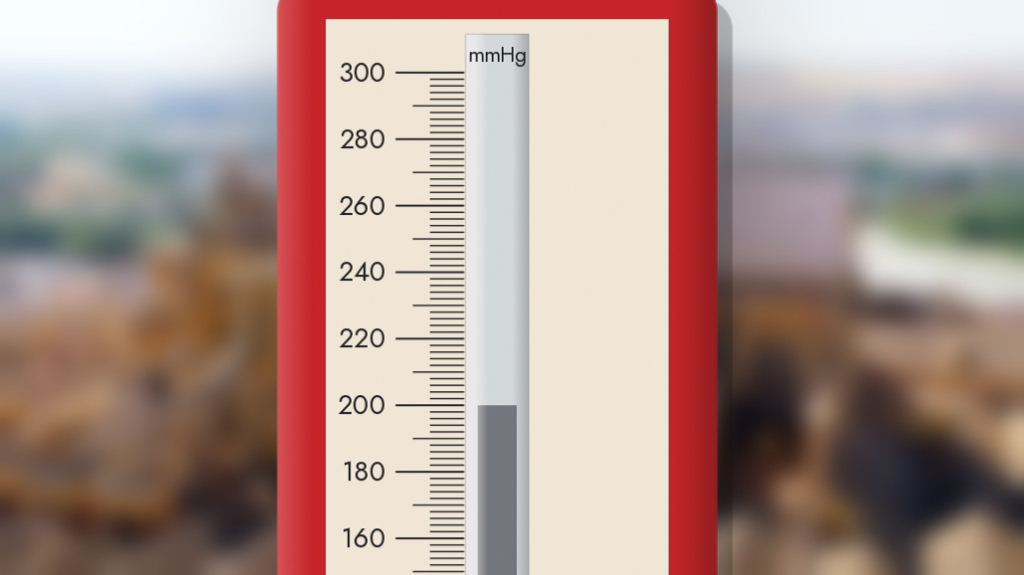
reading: 200
